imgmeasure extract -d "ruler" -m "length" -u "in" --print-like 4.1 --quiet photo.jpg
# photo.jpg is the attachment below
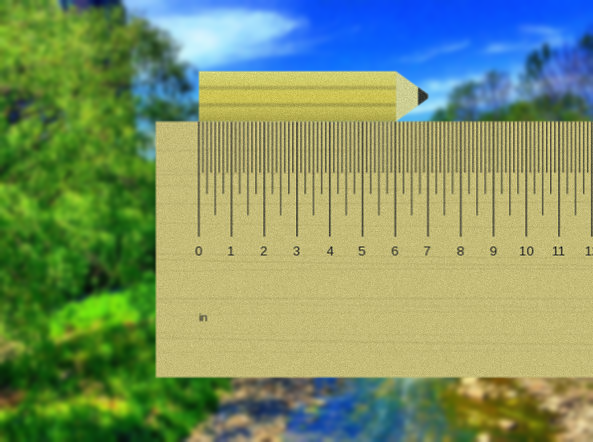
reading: 7
